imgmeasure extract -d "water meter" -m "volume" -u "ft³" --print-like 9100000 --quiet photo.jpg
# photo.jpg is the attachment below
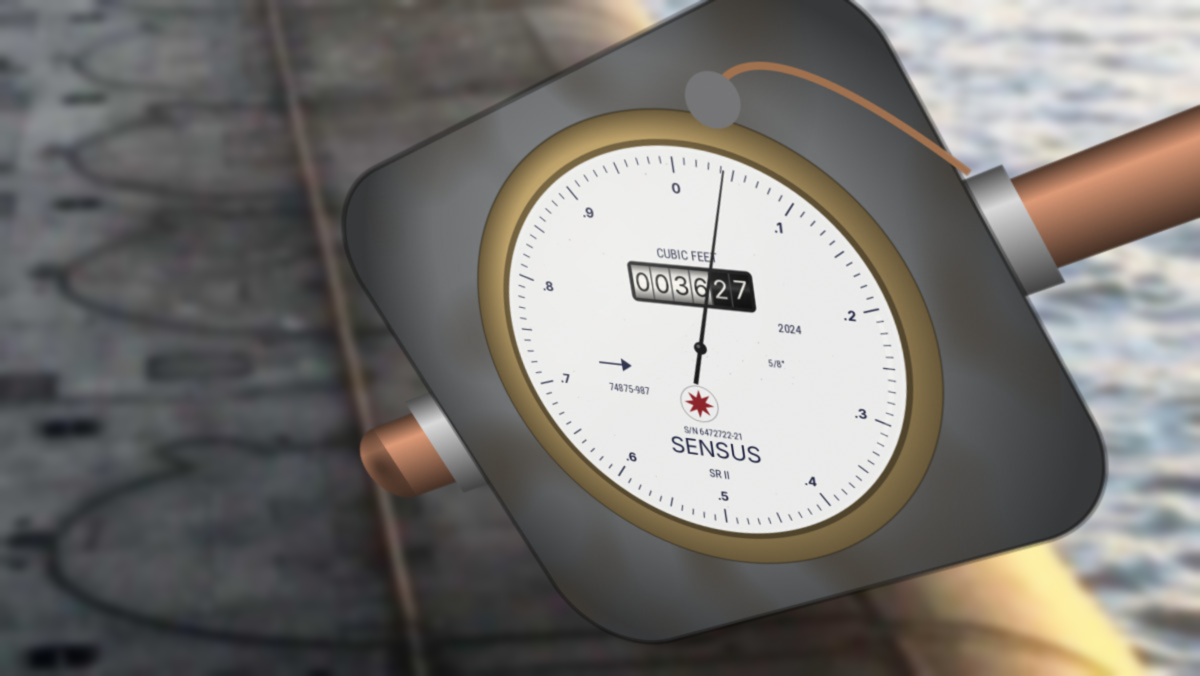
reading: 3627.04
